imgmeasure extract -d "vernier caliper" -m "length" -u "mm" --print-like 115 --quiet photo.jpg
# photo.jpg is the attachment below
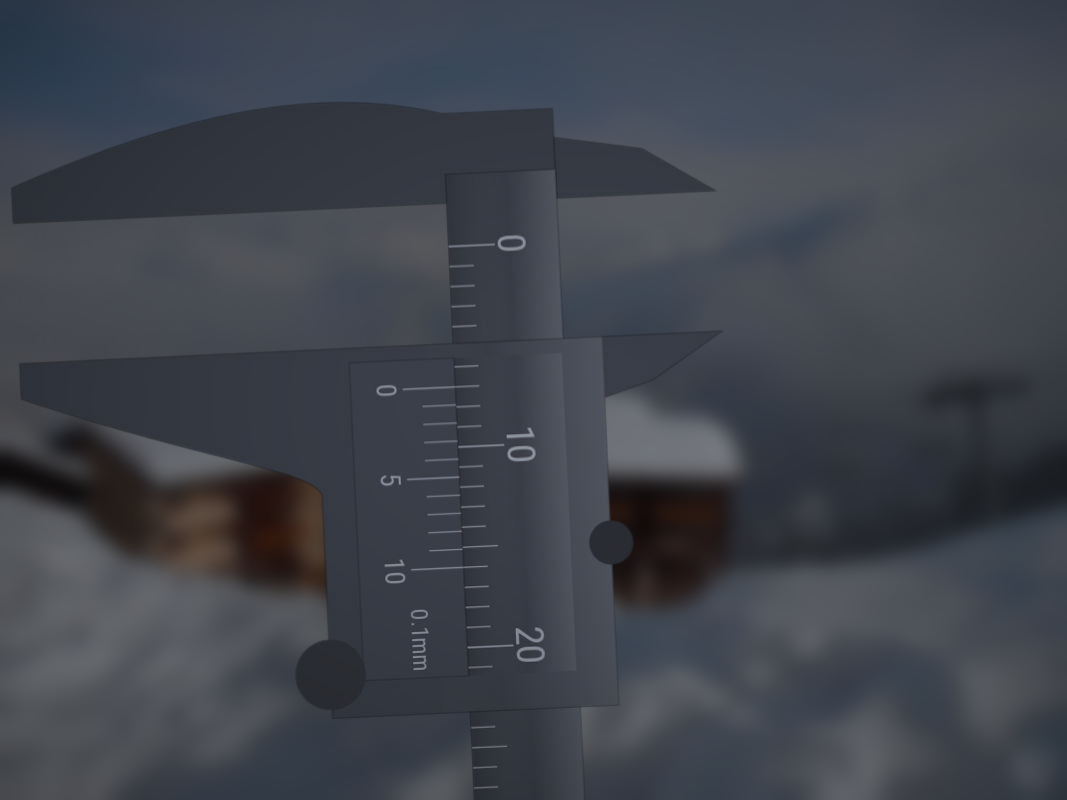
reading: 7.0
